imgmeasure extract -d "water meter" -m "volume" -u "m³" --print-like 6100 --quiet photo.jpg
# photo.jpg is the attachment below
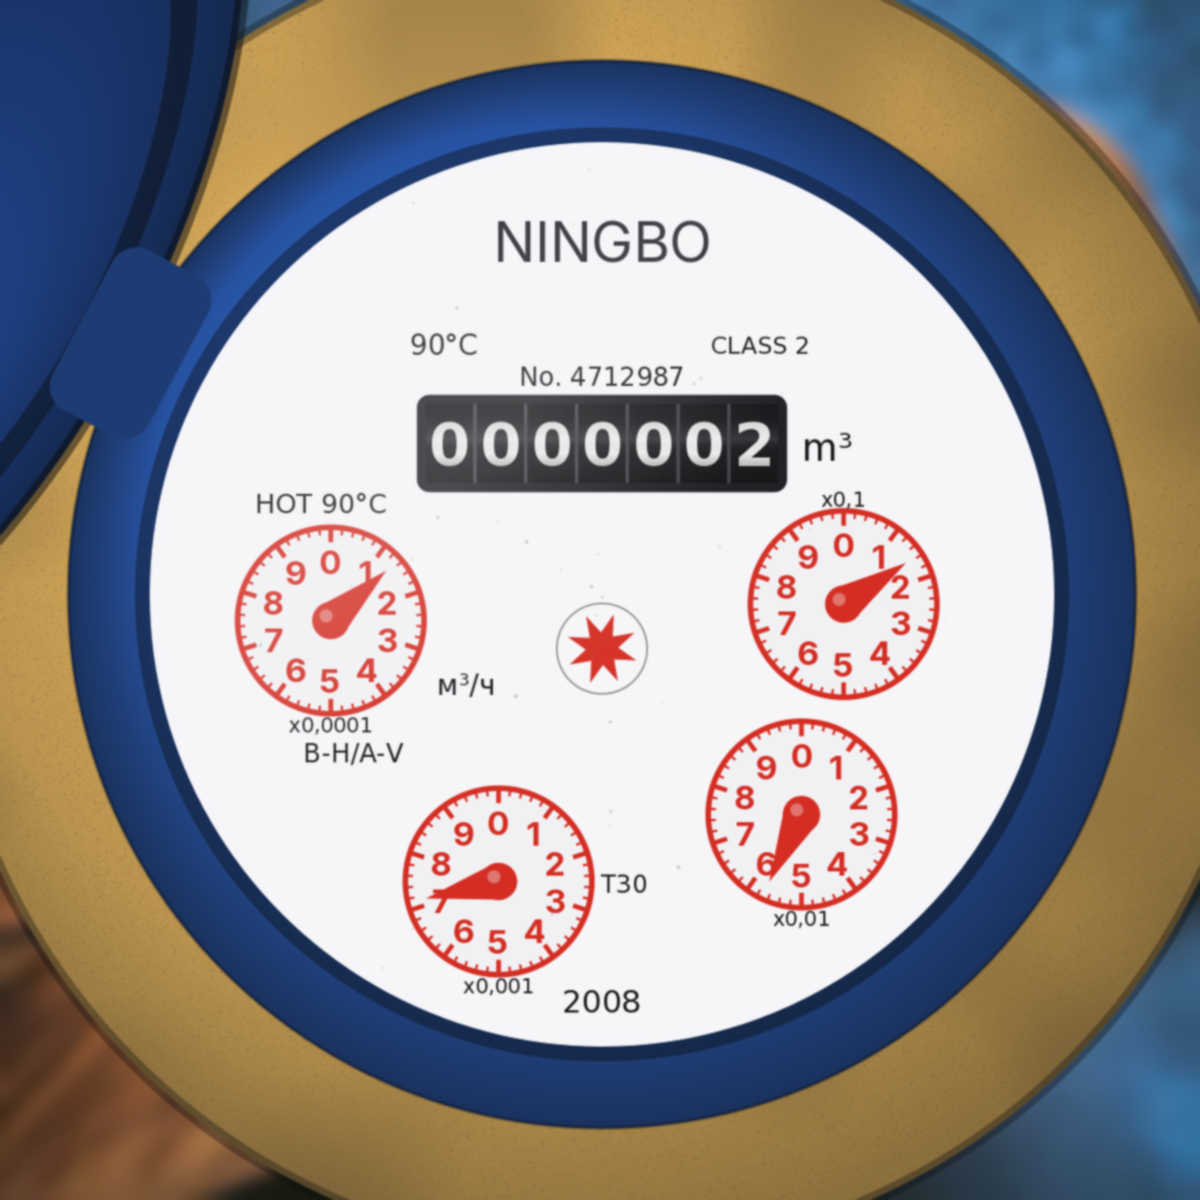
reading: 2.1571
